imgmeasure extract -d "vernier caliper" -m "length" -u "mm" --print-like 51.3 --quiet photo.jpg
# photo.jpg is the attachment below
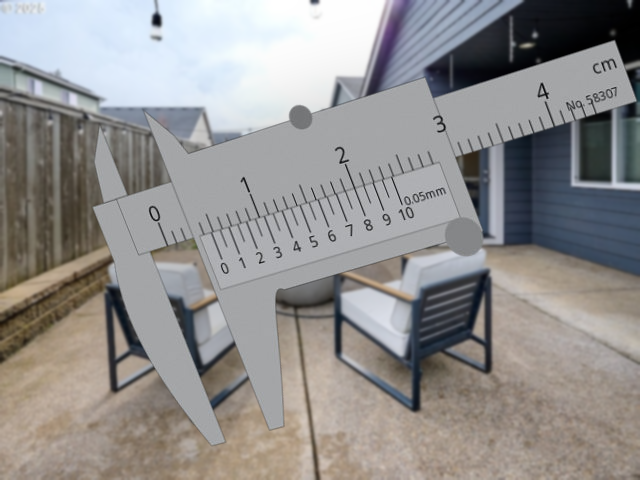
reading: 4.8
